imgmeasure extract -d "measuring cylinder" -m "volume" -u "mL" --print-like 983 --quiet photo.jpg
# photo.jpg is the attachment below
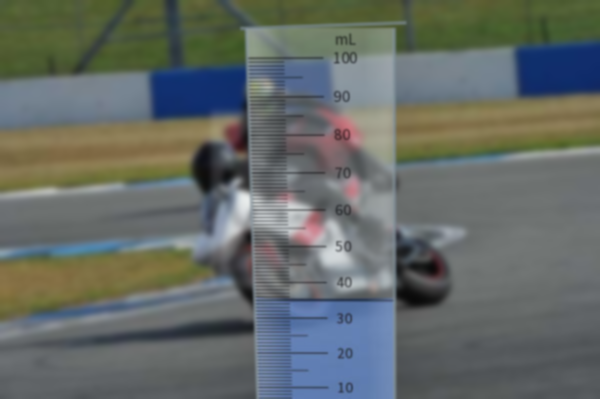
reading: 35
